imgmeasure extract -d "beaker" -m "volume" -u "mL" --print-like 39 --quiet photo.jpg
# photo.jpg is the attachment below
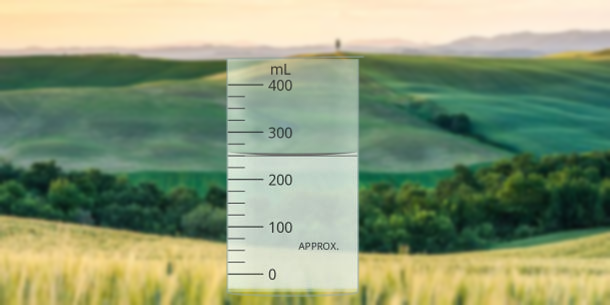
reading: 250
